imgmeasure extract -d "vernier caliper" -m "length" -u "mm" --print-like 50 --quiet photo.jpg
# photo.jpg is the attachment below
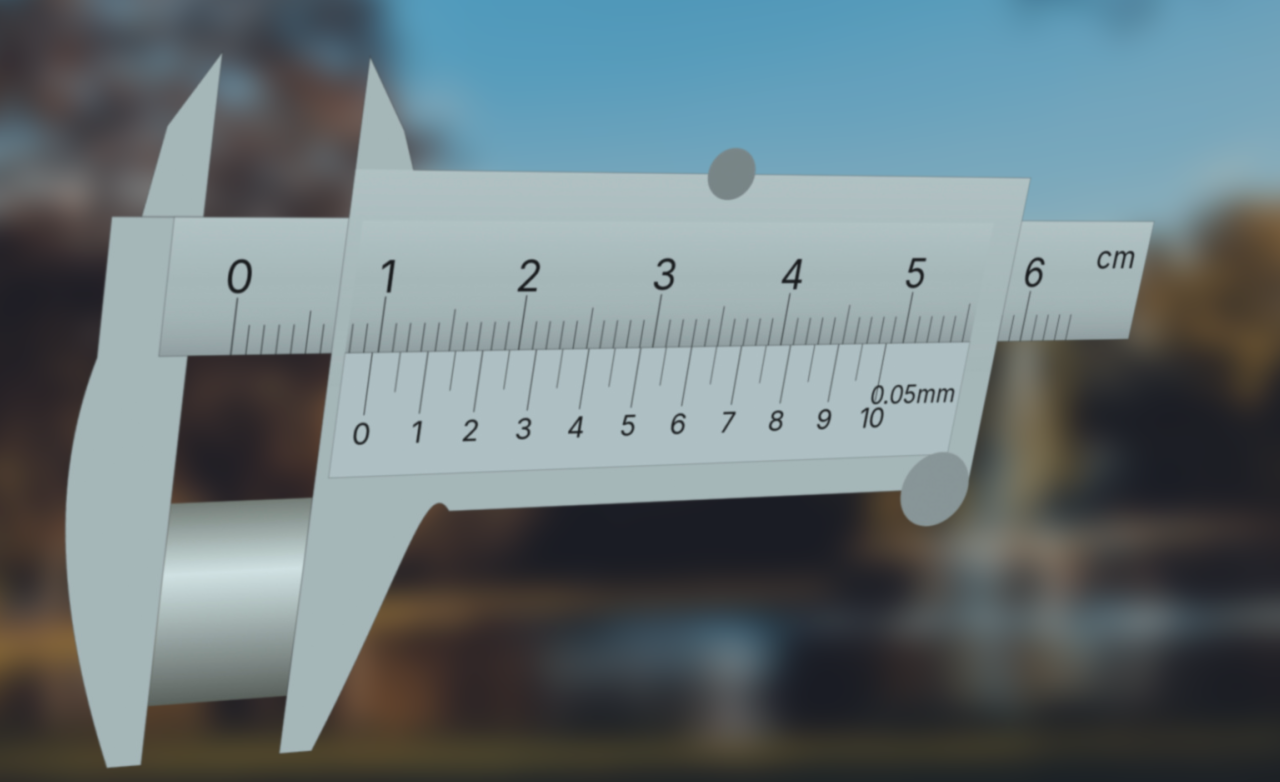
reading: 9.6
